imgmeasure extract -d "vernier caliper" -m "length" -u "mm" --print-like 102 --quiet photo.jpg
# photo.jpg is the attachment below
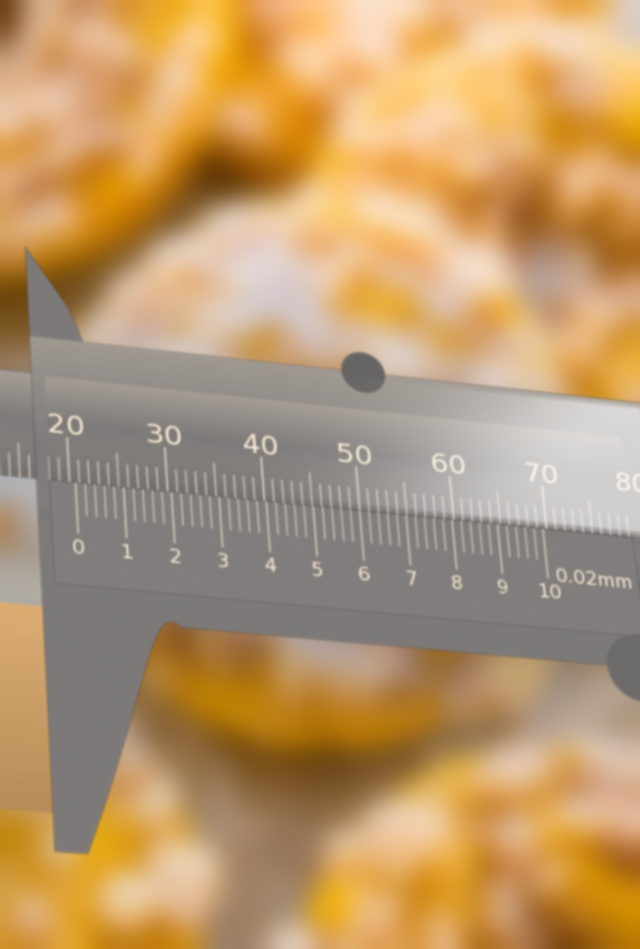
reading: 20.6
